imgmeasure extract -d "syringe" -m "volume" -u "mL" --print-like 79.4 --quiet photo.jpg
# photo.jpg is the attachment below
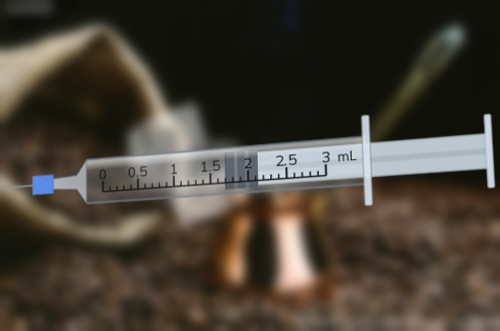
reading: 1.7
